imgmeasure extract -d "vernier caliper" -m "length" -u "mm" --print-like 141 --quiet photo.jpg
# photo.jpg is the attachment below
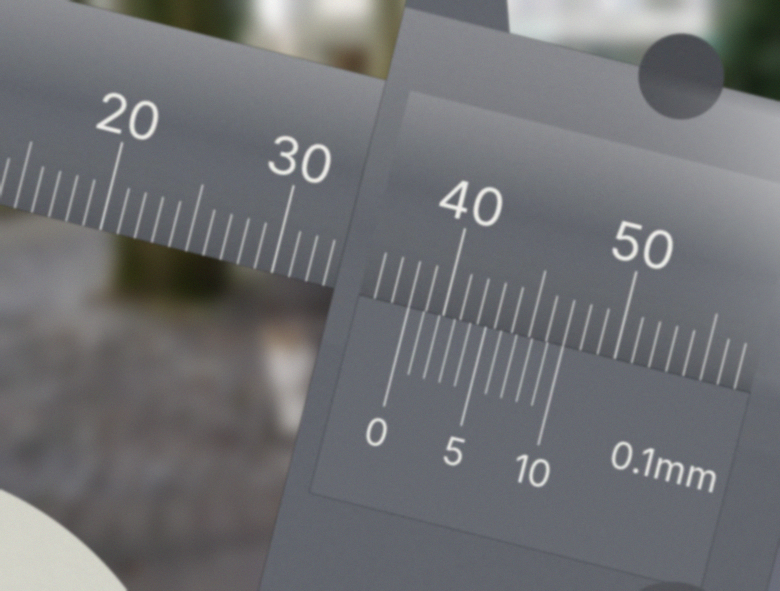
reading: 38.0
